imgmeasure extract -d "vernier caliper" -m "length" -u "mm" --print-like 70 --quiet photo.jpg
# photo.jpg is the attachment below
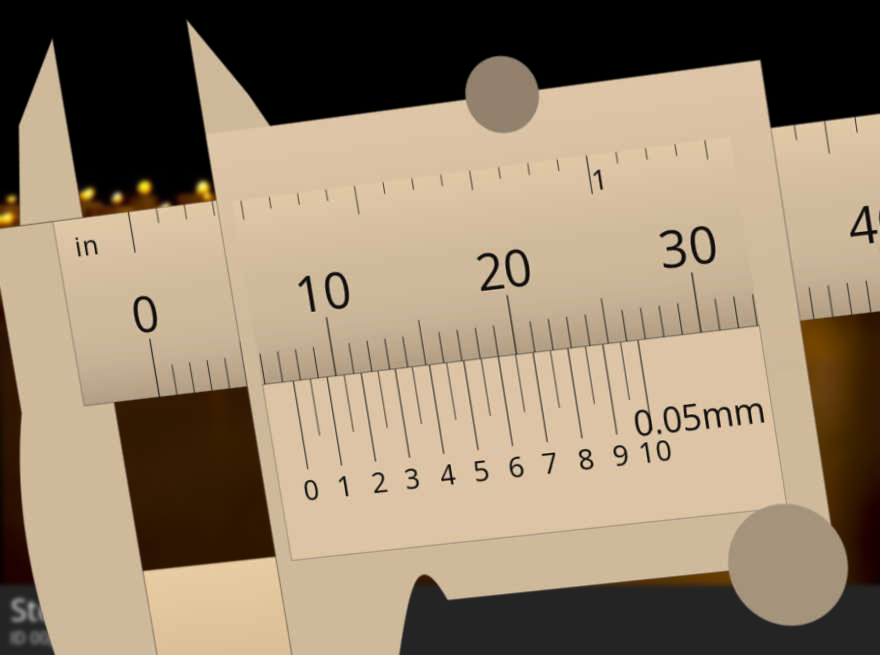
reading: 7.6
